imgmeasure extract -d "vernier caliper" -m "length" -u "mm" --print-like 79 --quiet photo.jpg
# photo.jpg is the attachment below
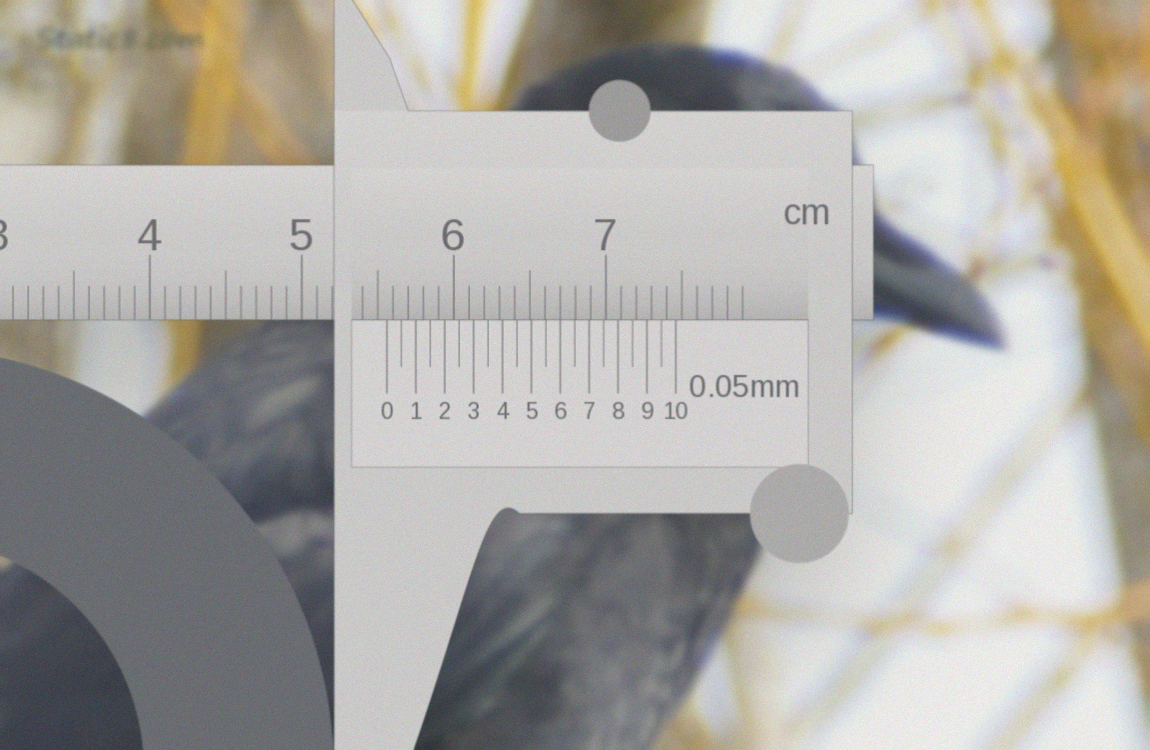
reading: 55.6
